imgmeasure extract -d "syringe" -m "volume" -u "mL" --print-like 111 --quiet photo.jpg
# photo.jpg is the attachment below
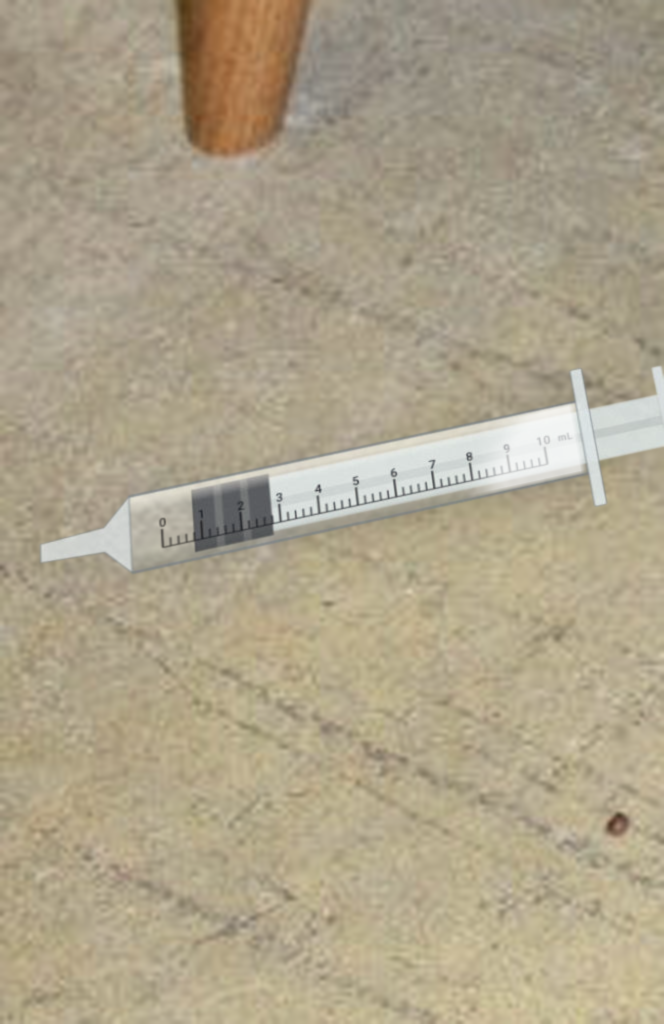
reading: 0.8
